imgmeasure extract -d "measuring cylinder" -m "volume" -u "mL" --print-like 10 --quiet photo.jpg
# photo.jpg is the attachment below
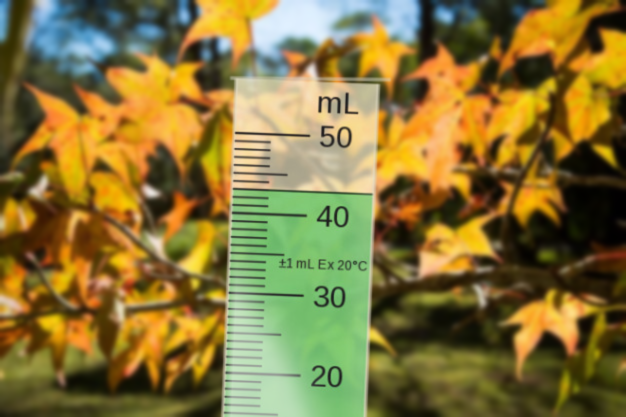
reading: 43
